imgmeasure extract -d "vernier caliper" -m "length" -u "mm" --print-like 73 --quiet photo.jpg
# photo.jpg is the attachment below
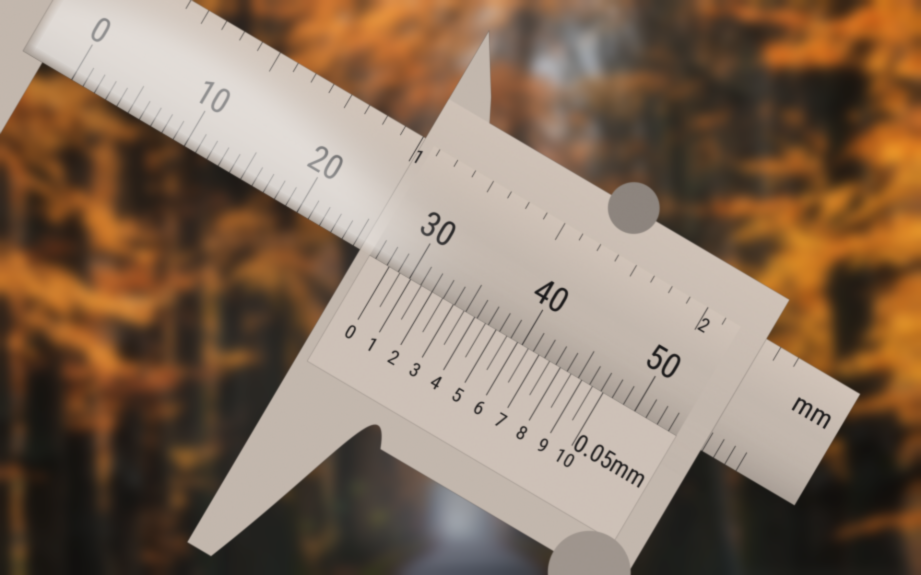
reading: 28.2
